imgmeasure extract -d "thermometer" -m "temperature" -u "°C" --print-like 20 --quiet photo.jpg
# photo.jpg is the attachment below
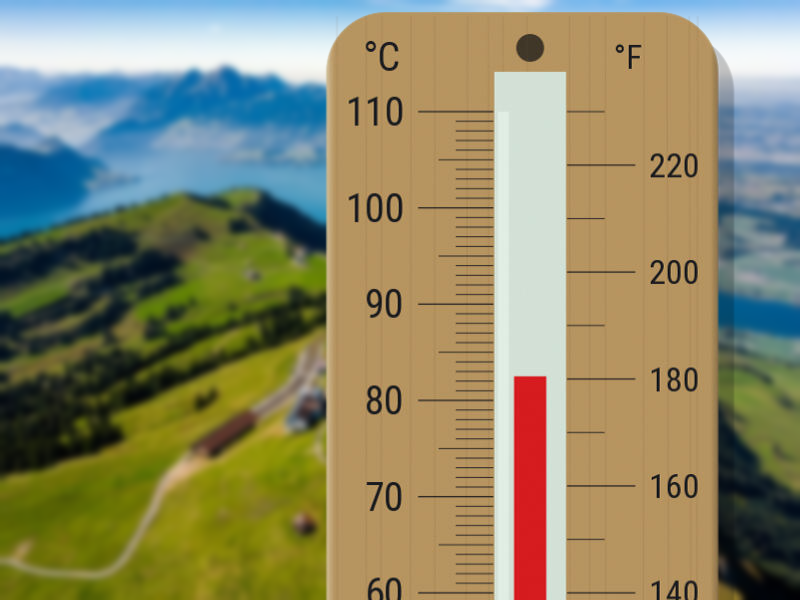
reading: 82.5
